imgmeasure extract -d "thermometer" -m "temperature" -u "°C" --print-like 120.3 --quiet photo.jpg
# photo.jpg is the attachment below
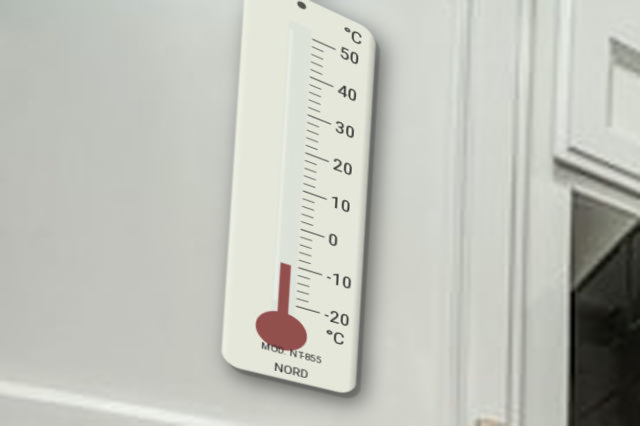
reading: -10
